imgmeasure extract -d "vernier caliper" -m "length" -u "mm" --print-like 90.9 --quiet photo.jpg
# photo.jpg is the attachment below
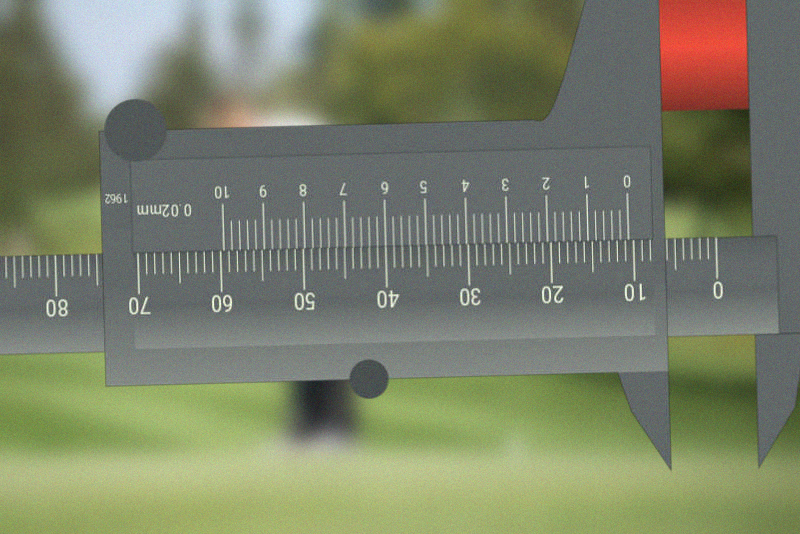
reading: 10.6
